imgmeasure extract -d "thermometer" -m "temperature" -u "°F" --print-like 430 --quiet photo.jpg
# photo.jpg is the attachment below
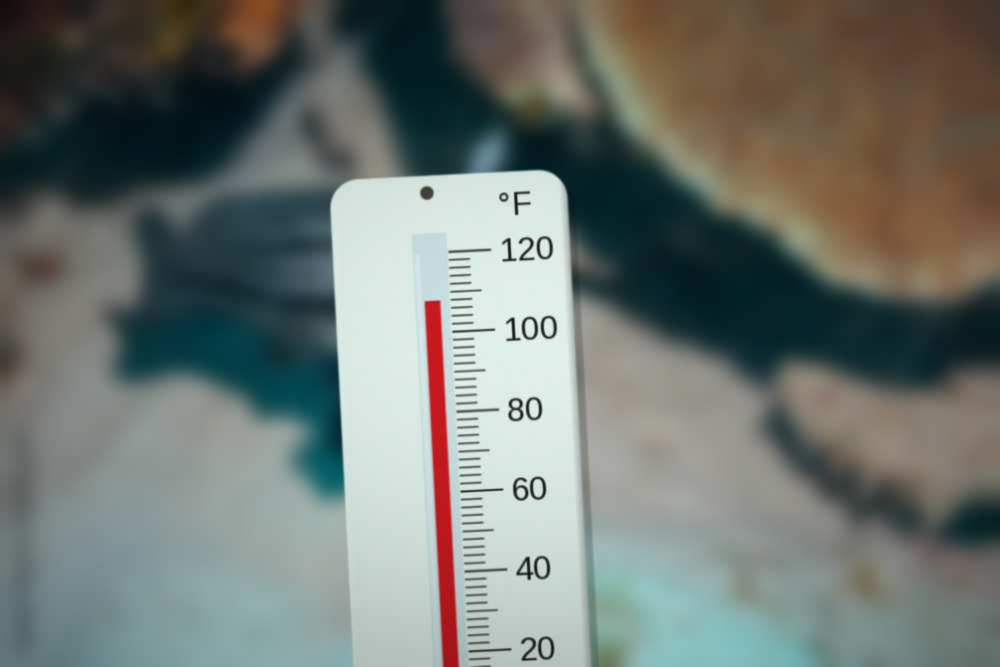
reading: 108
